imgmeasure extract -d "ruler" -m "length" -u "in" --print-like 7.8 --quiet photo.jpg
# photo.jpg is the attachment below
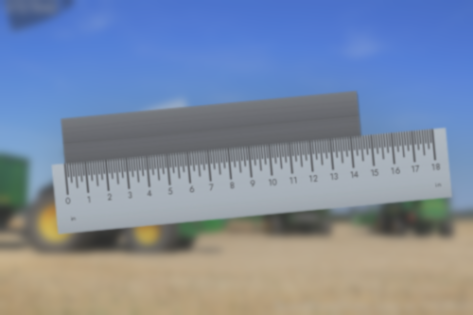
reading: 14.5
